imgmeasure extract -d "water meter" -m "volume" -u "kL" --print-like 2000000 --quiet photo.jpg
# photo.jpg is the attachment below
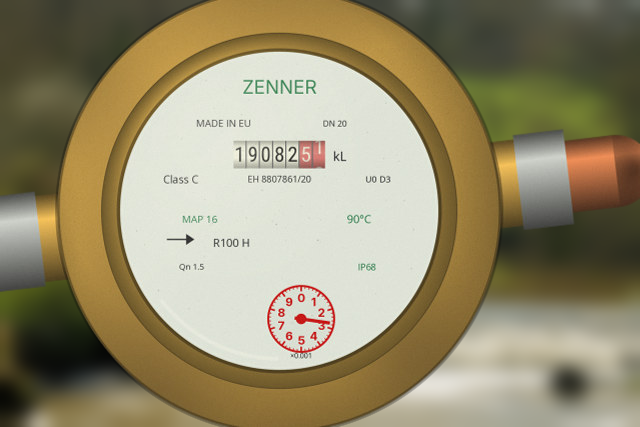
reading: 19082.512
